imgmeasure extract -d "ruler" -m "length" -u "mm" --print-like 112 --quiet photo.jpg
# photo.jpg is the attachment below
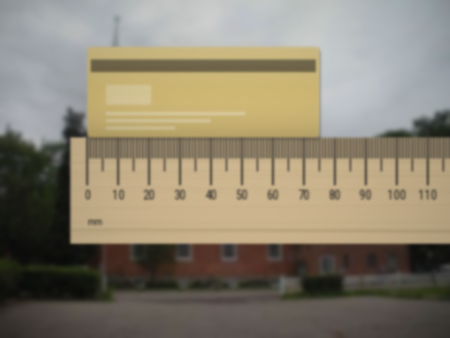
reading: 75
